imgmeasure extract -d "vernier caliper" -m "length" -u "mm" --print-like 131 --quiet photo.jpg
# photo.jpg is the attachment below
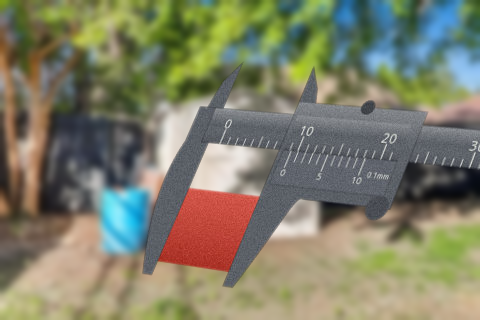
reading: 9.2
